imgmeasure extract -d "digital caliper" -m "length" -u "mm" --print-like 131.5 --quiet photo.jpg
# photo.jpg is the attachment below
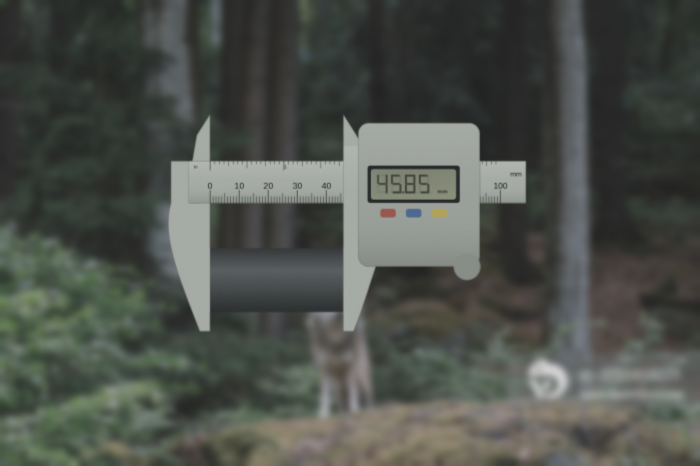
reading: 45.85
